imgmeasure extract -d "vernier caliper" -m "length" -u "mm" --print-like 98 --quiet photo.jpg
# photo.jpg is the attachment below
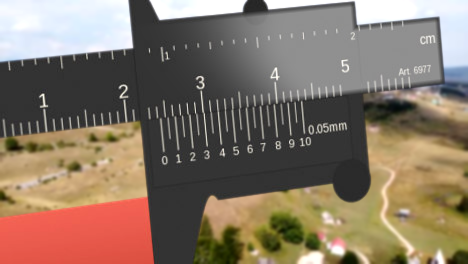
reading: 24.4
